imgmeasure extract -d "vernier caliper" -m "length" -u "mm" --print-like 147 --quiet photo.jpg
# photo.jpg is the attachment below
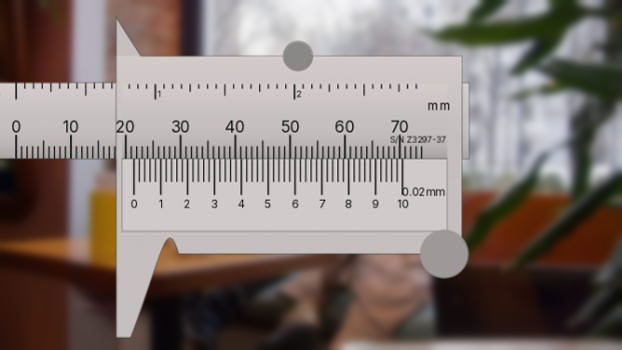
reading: 21.5
